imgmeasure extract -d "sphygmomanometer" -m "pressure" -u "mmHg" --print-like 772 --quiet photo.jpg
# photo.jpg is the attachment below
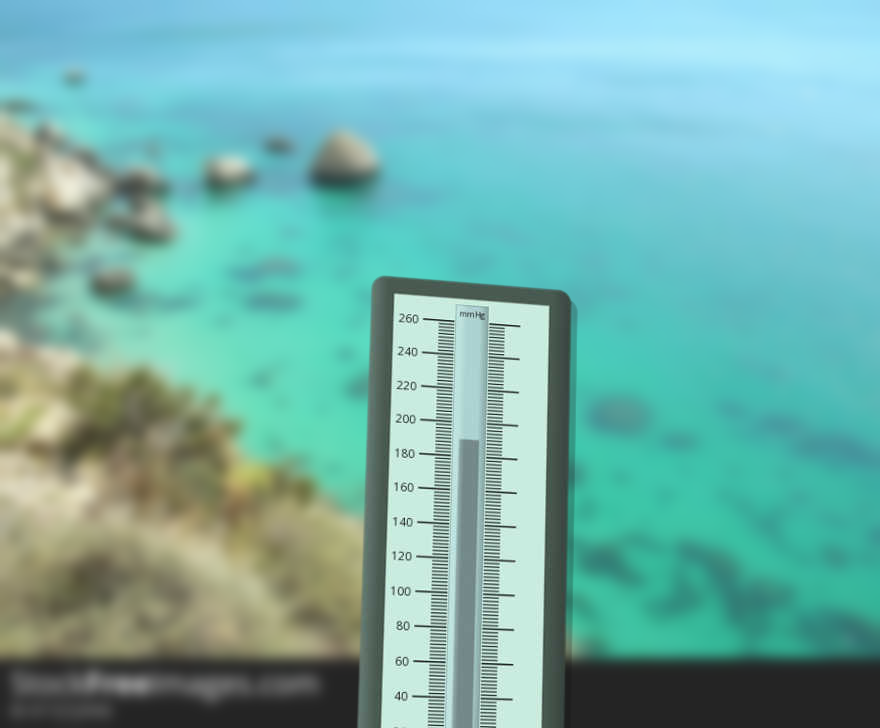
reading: 190
